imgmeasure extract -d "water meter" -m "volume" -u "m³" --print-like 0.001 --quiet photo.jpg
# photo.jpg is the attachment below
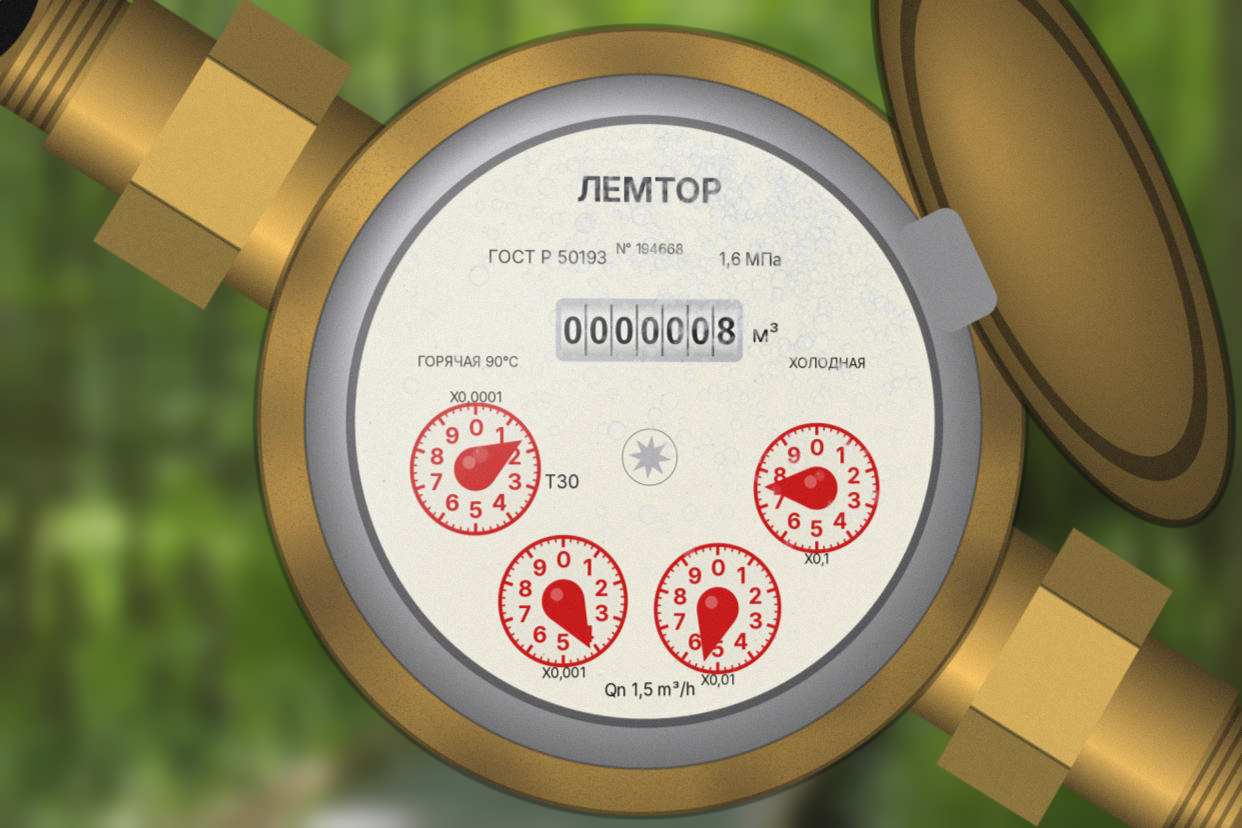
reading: 8.7541
